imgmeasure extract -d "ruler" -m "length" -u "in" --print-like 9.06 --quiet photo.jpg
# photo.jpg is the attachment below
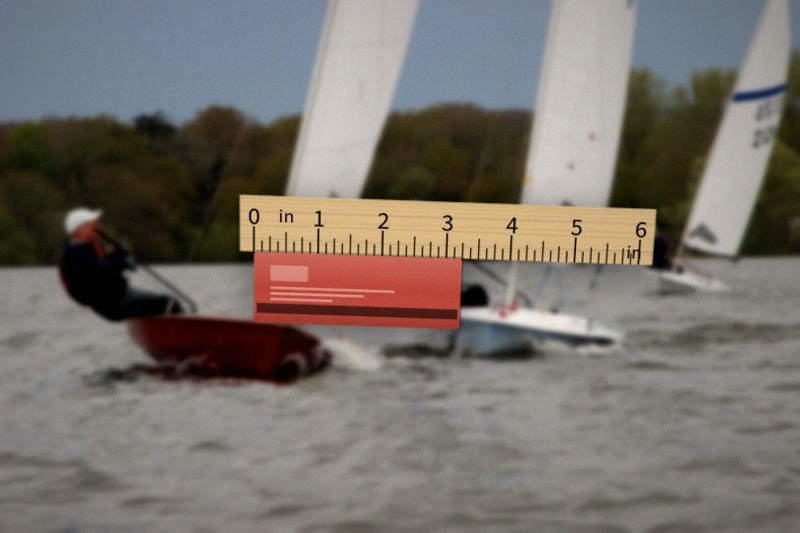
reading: 3.25
